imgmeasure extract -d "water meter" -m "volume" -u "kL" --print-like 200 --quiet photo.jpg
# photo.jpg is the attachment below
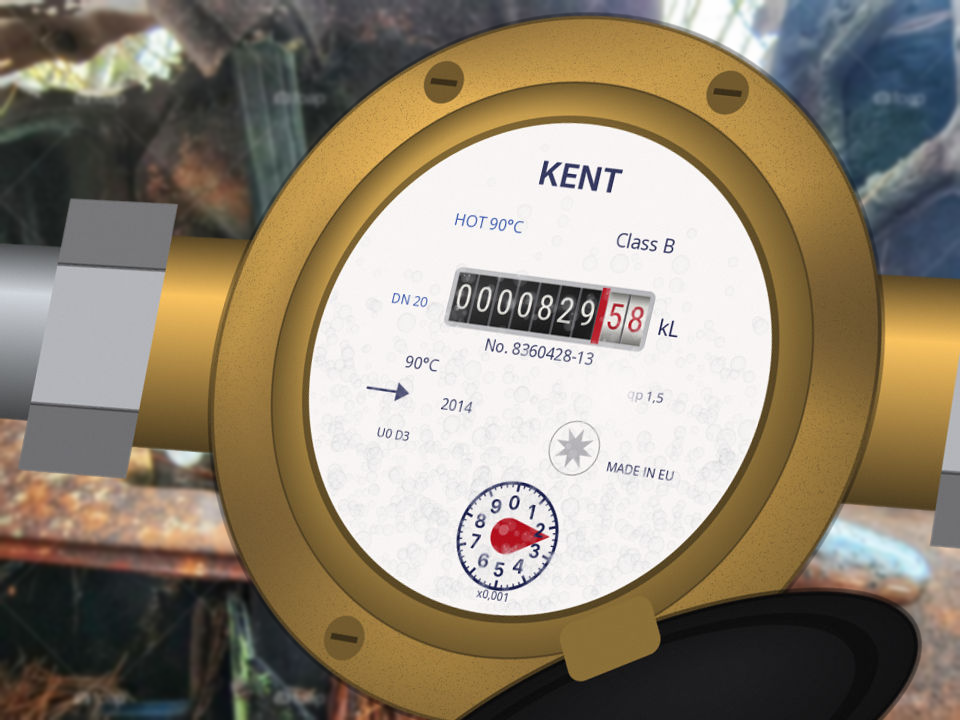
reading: 829.582
